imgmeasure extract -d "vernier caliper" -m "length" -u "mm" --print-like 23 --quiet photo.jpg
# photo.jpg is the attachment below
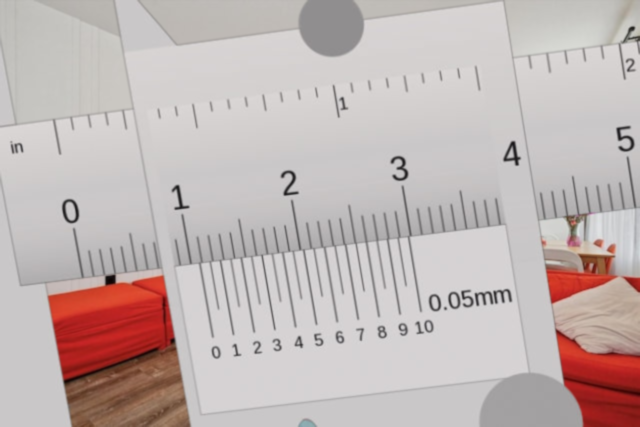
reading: 10.8
